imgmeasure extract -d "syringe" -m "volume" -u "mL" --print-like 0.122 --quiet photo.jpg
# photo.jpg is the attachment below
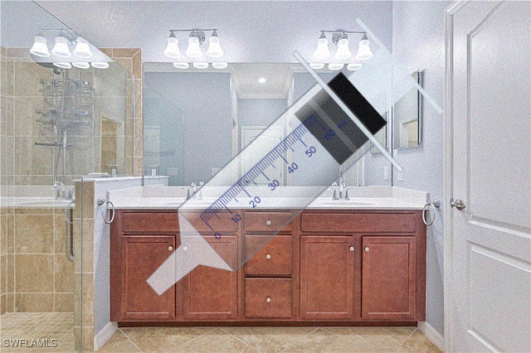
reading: 55
